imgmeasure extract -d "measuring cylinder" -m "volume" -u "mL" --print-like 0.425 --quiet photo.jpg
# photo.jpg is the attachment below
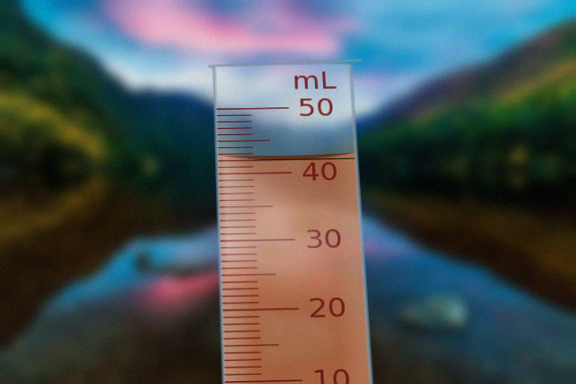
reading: 42
